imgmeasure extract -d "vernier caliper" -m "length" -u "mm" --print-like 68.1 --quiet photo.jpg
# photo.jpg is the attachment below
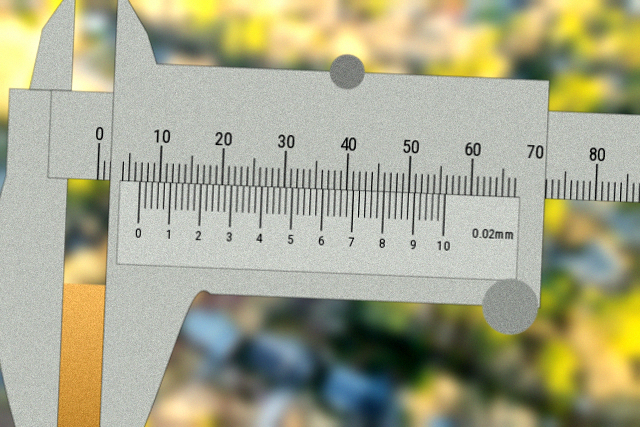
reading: 6.8
